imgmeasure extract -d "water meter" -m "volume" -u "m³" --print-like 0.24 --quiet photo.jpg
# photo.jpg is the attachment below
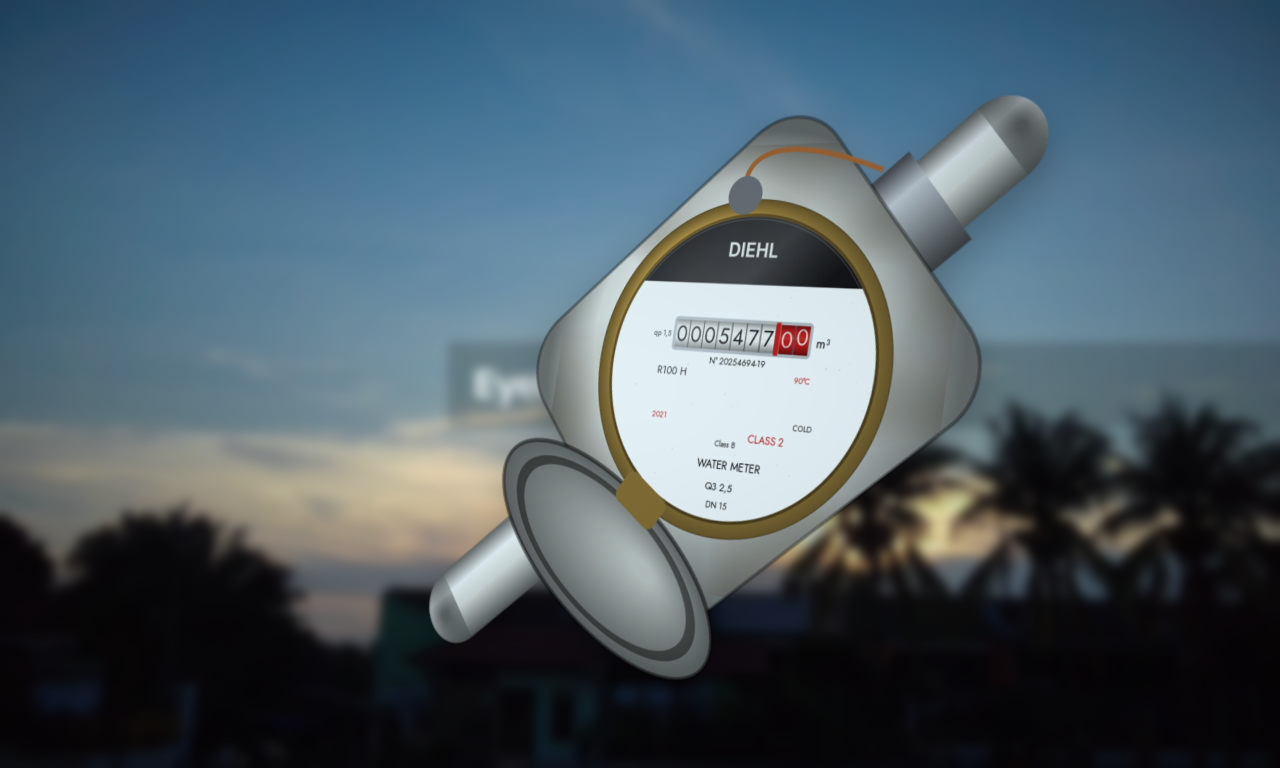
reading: 5477.00
